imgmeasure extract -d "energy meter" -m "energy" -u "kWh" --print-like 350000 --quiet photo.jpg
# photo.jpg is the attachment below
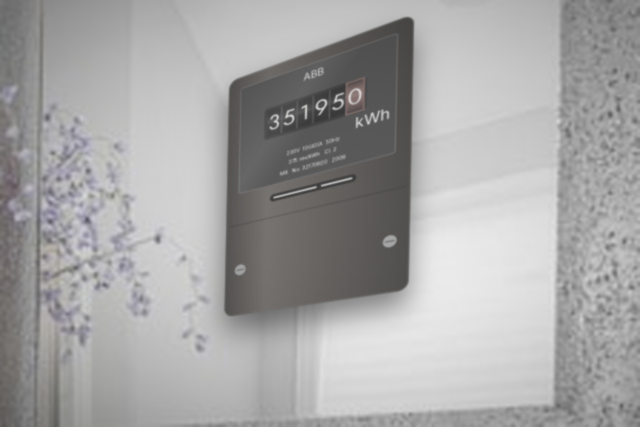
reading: 35195.0
